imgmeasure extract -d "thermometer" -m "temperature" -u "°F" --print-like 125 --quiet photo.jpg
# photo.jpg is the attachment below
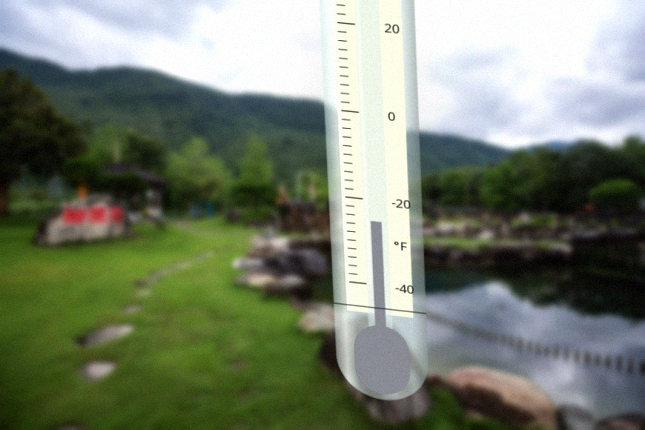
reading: -25
